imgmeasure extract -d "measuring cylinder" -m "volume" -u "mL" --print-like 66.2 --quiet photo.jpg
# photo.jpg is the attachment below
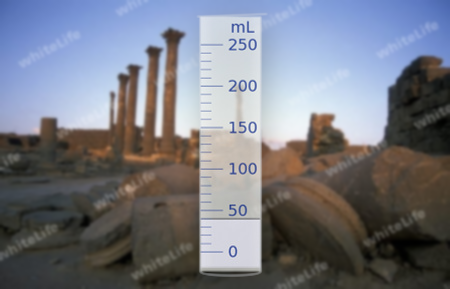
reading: 40
